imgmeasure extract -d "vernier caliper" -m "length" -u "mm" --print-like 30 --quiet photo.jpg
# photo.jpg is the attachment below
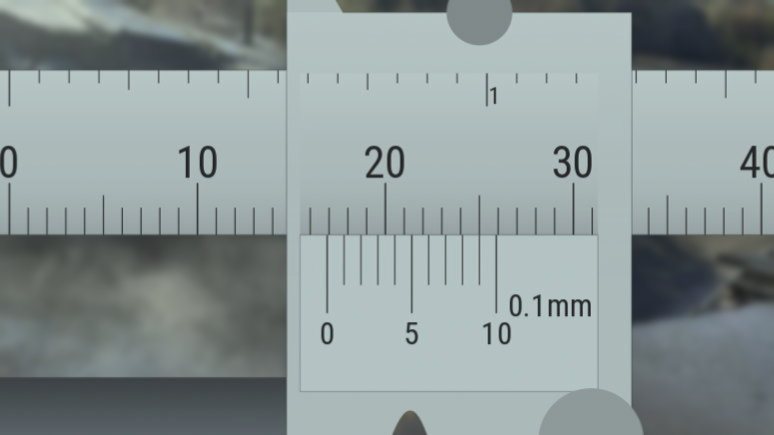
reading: 16.9
